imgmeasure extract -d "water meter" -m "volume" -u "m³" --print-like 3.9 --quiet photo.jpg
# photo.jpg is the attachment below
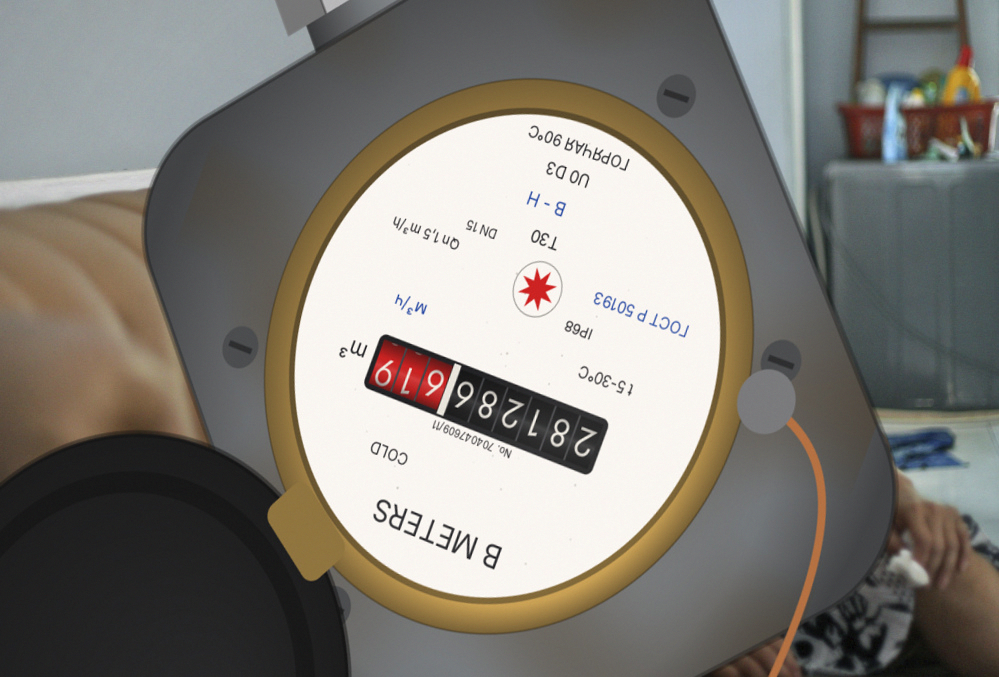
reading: 281286.619
